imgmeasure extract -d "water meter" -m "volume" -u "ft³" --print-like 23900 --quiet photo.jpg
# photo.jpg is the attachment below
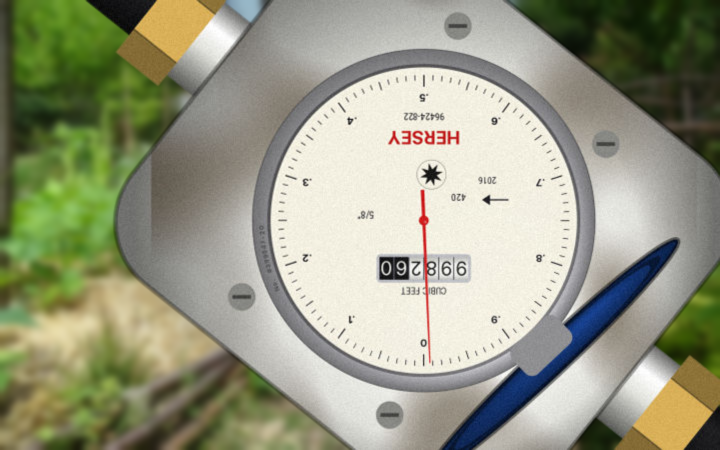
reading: 998259.99
